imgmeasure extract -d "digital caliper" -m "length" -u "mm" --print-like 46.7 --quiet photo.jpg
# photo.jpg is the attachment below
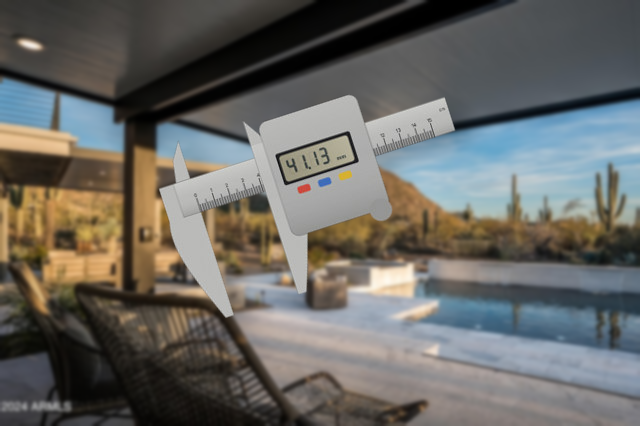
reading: 41.13
